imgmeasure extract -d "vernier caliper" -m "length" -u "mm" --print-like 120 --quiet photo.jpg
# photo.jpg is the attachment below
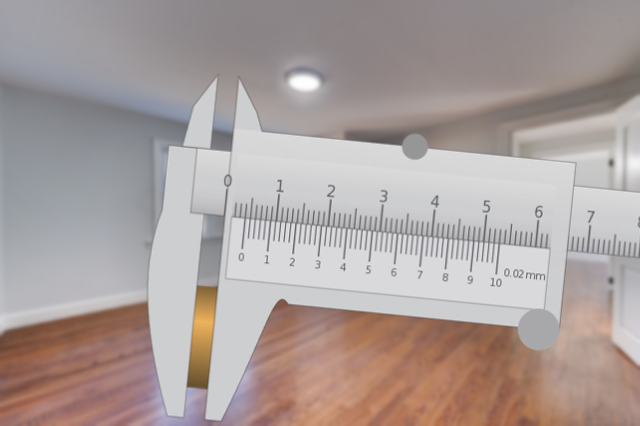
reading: 4.0
